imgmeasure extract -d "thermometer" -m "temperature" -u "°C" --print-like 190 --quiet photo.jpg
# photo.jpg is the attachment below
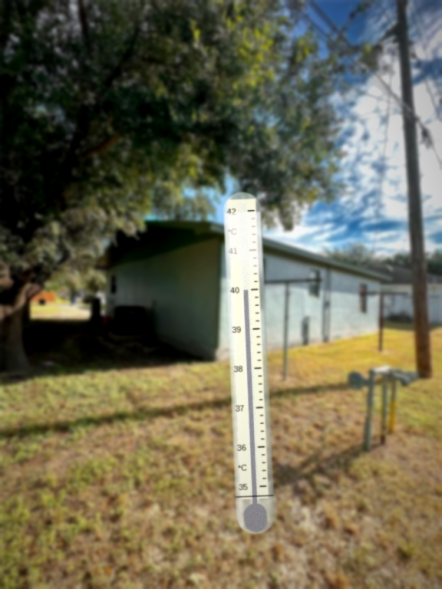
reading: 40
